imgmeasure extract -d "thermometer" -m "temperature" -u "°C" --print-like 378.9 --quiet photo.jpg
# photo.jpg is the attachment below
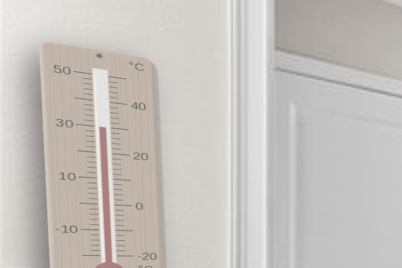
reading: 30
